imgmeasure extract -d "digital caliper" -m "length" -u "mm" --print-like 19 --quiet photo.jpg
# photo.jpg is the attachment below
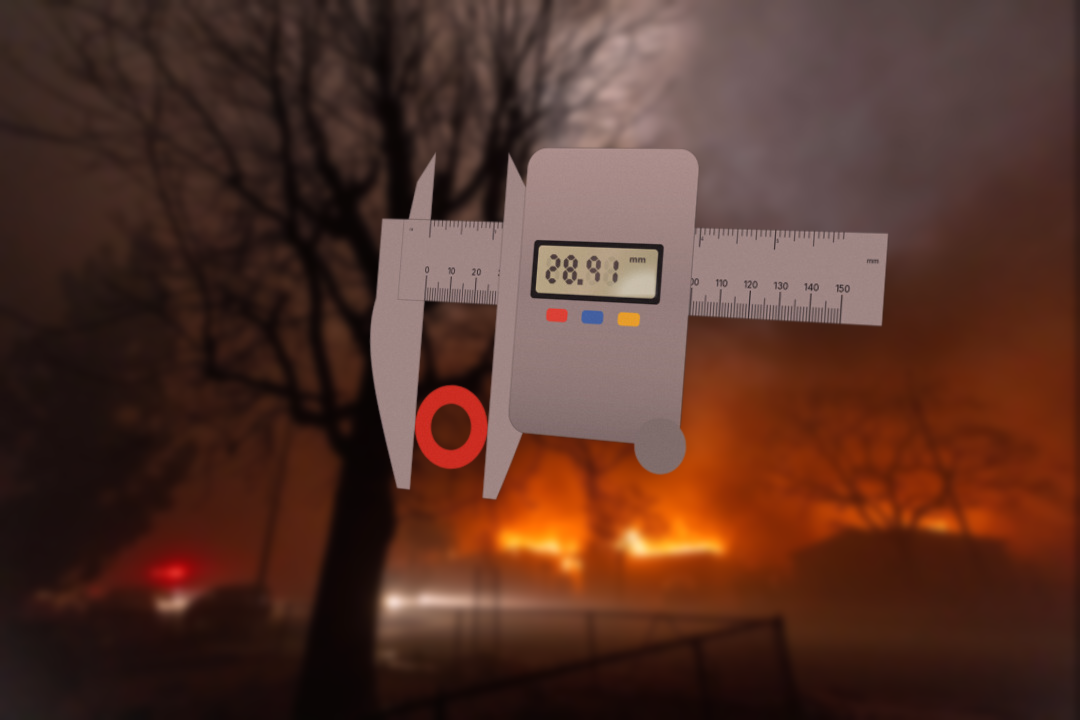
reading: 28.91
